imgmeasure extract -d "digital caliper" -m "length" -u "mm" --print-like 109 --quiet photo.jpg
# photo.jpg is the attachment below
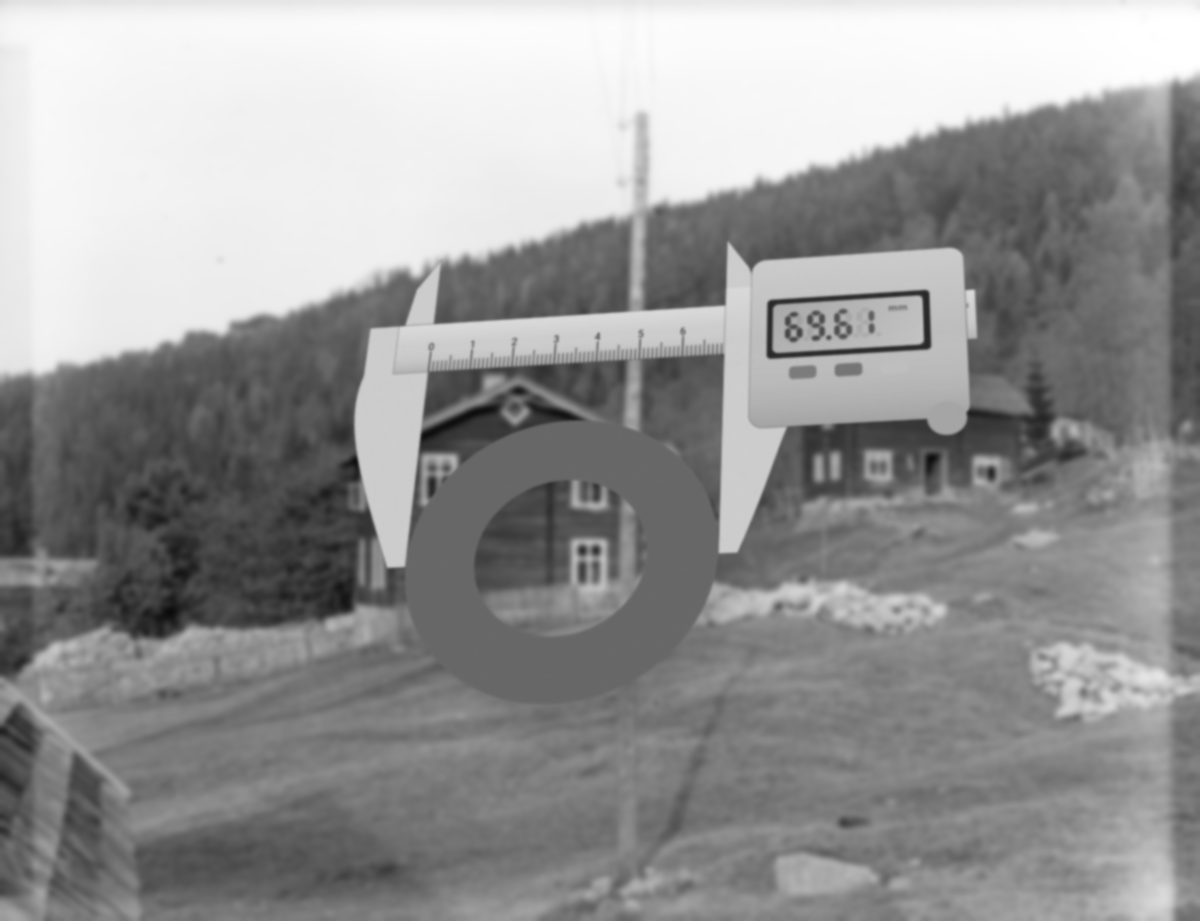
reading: 69.61
